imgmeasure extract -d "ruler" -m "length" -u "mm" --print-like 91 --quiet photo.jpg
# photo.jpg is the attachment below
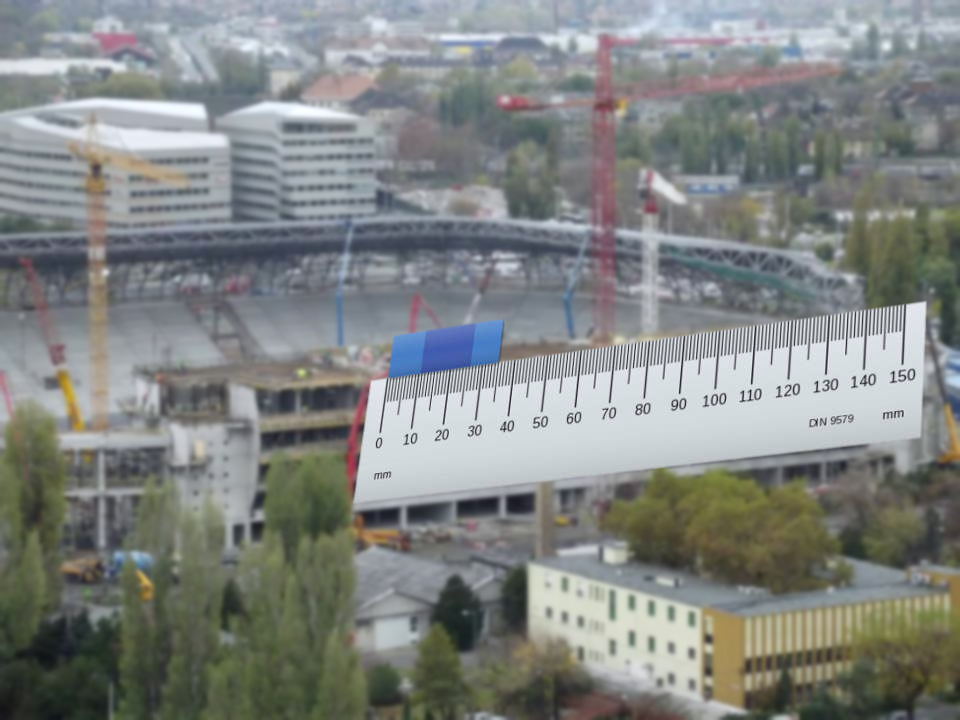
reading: 35
